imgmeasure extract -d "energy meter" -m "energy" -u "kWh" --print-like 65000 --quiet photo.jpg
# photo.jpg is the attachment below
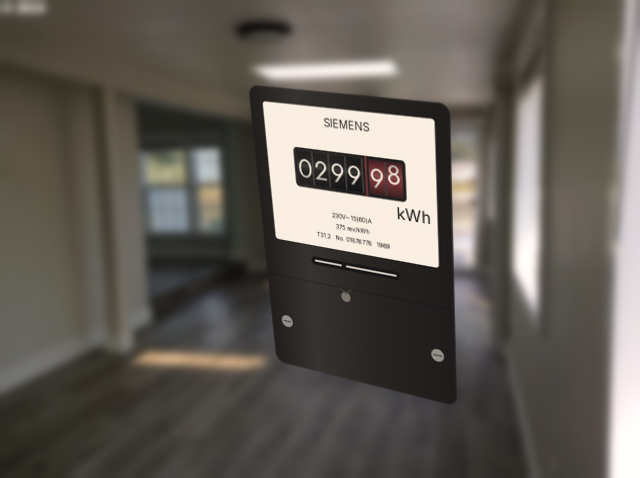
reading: 299.98
